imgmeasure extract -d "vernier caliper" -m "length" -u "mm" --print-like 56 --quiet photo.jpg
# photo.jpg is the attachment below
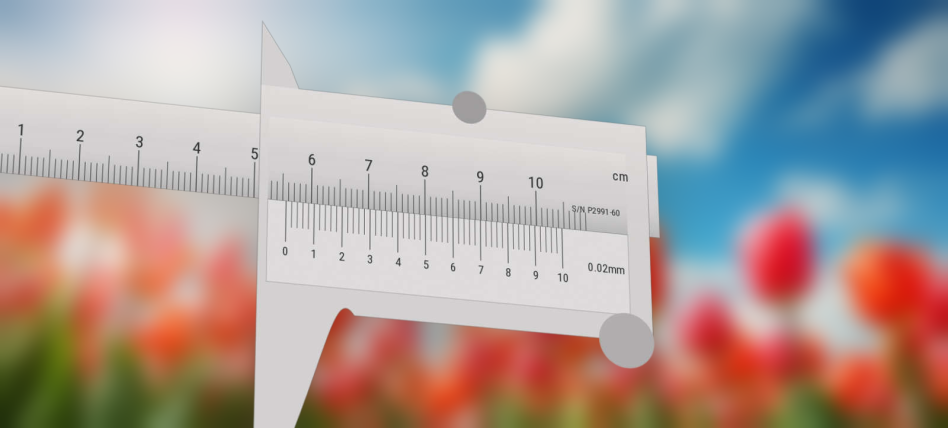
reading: 55.6
